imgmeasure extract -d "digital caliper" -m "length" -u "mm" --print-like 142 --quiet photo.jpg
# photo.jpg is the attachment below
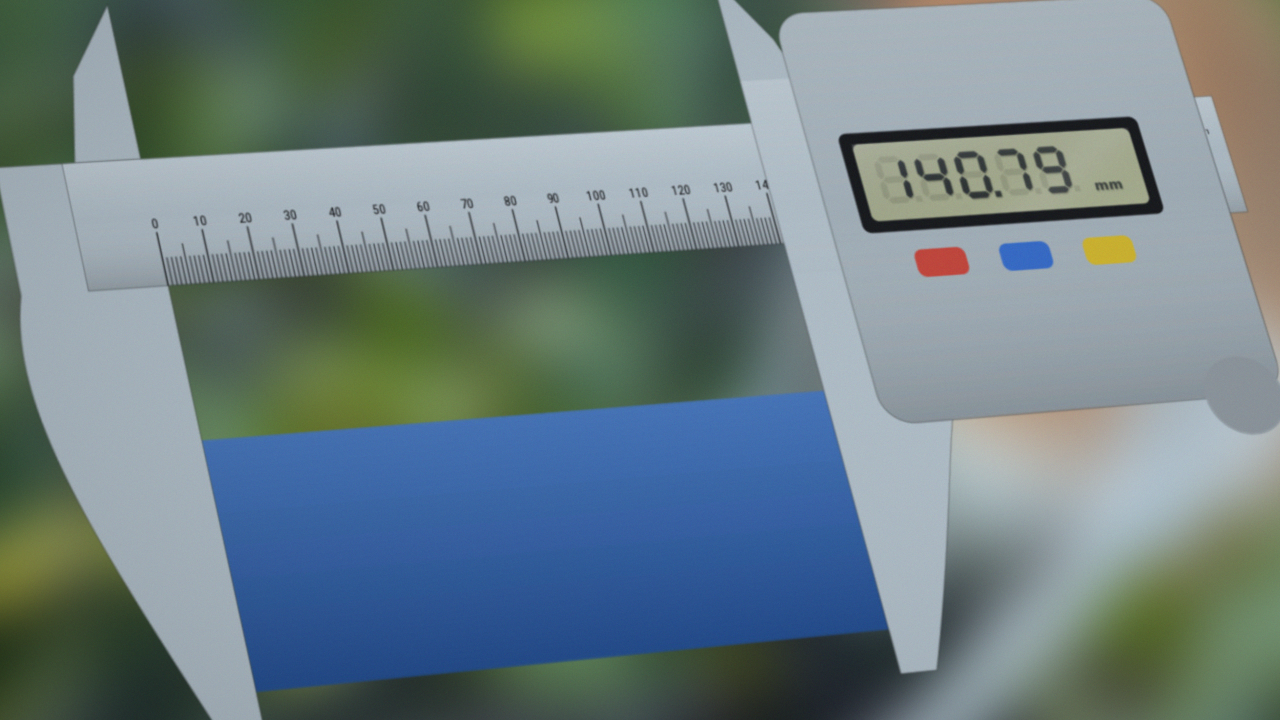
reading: 140.79
